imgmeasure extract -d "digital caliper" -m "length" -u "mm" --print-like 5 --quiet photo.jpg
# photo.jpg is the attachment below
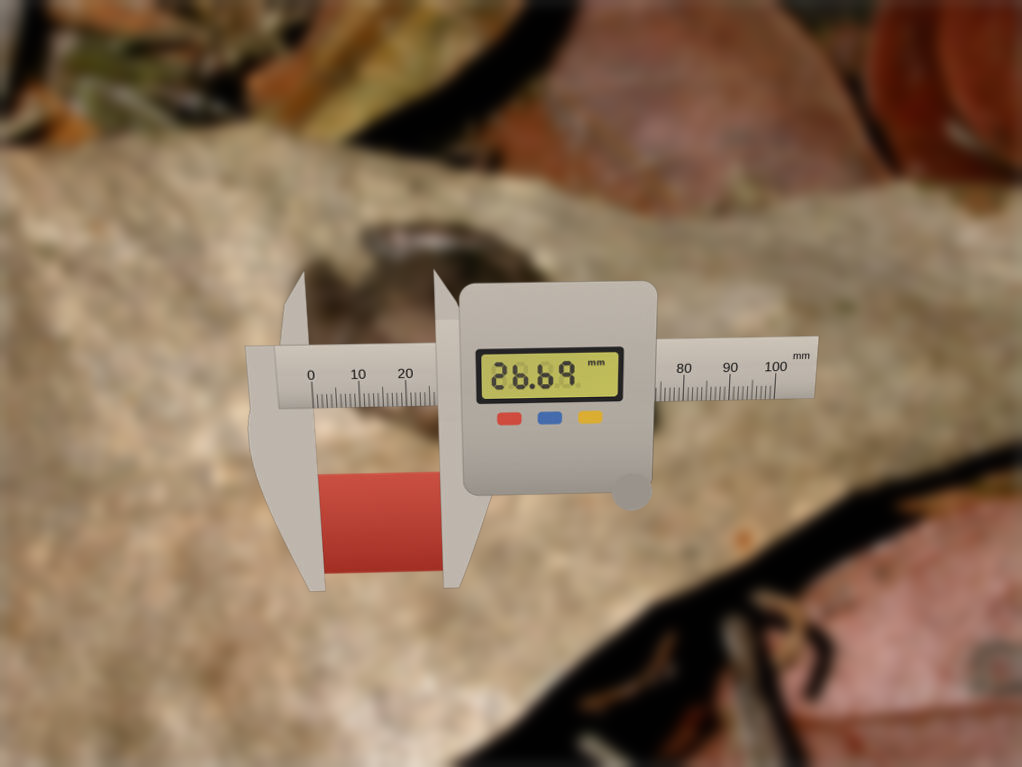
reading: 26.69
